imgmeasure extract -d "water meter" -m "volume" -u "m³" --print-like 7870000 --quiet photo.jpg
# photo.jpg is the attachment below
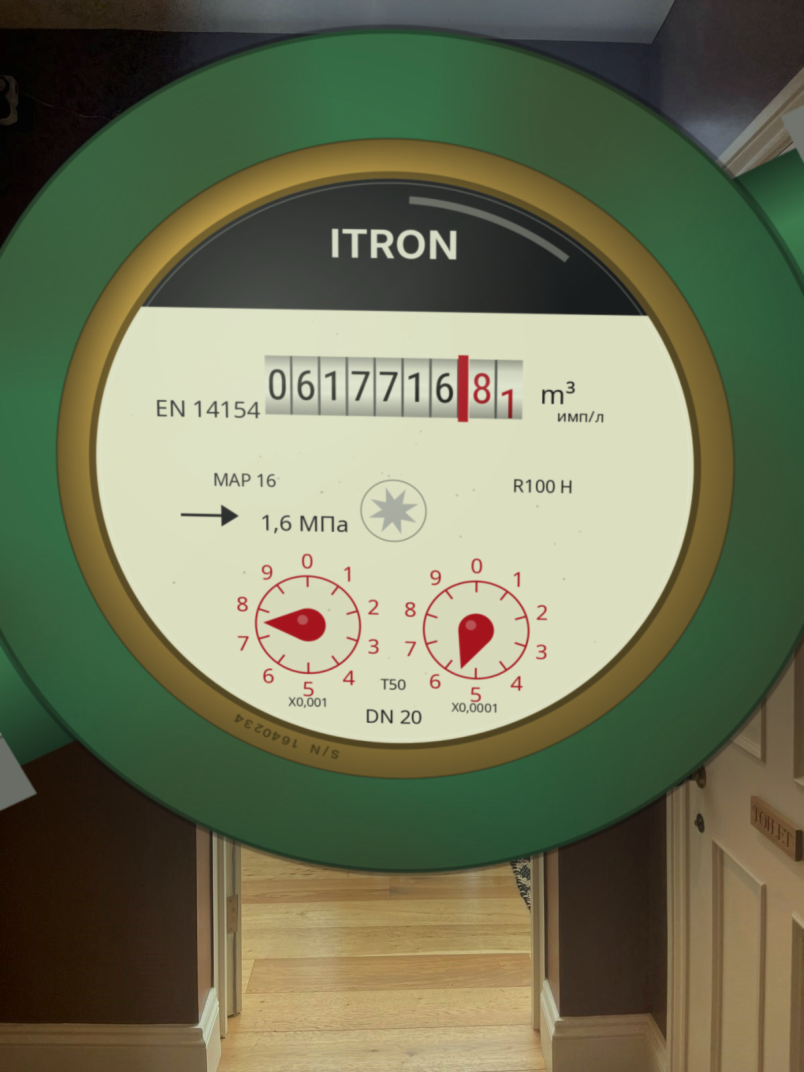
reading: 617716.8075
